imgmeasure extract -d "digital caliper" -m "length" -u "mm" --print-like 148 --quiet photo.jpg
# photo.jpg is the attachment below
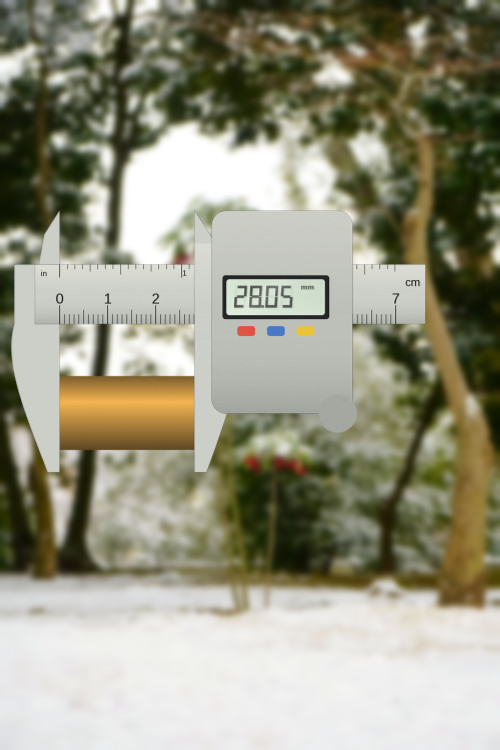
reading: 28.05
